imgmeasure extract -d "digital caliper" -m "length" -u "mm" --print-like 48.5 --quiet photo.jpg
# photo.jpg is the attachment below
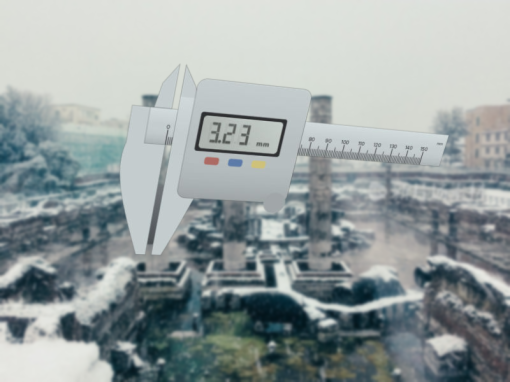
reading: 3.23
